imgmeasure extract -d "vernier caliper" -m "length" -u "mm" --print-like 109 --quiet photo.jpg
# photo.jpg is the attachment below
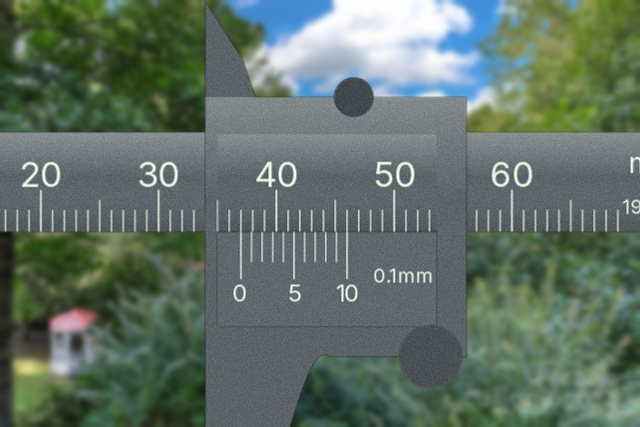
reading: 37.0
